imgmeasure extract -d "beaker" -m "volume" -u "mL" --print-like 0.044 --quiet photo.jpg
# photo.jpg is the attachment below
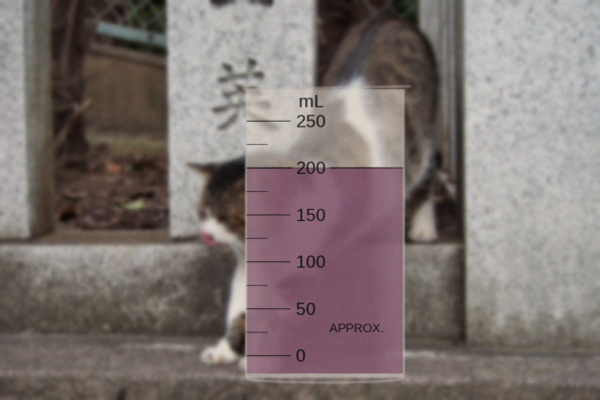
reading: 200
